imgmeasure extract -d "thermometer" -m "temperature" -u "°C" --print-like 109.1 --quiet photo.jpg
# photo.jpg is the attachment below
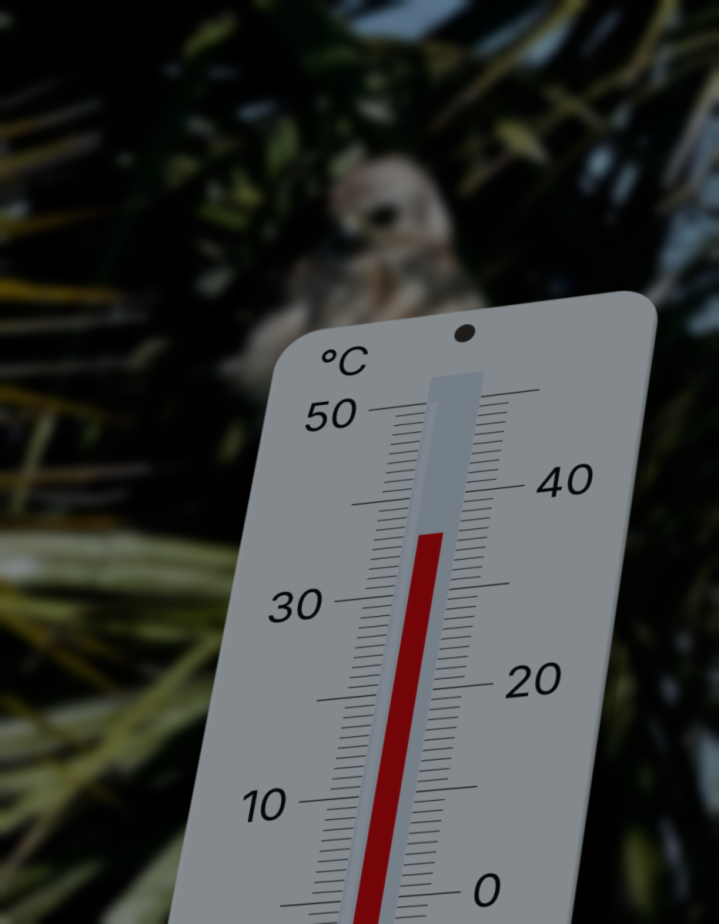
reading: 36
